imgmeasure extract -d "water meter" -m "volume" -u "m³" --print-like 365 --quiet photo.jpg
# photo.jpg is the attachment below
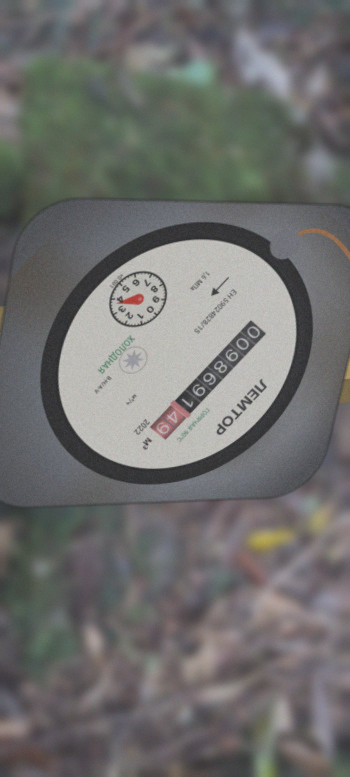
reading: 98691.493
